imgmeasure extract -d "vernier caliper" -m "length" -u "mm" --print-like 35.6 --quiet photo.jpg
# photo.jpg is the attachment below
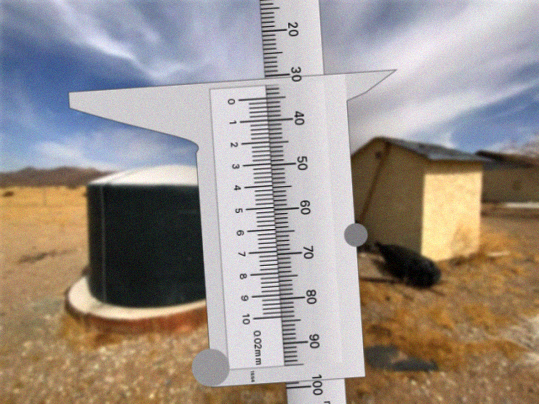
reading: 35.0
